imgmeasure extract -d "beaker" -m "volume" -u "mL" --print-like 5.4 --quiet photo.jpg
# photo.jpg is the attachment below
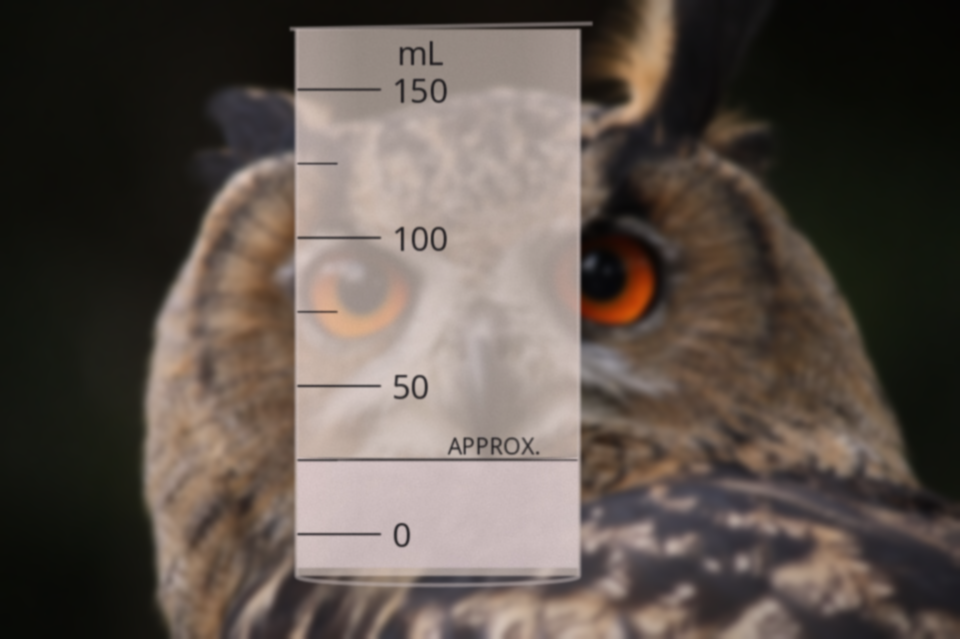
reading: 25
